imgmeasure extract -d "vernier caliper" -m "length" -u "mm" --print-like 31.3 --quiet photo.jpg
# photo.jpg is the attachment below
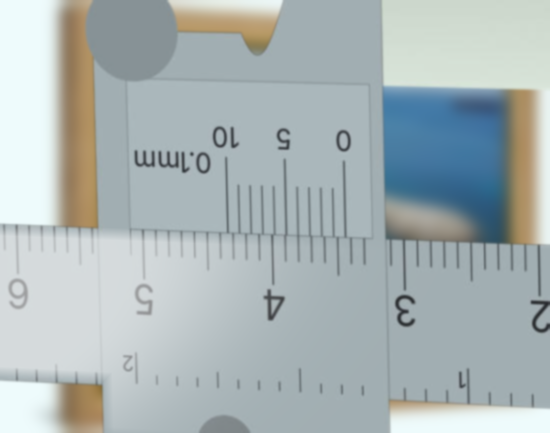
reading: 34.4
